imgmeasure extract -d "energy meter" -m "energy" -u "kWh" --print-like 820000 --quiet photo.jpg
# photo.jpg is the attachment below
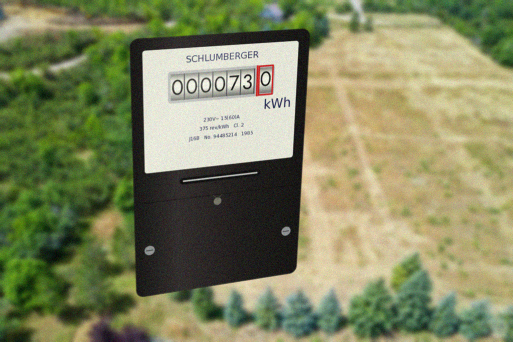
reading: 73.0
